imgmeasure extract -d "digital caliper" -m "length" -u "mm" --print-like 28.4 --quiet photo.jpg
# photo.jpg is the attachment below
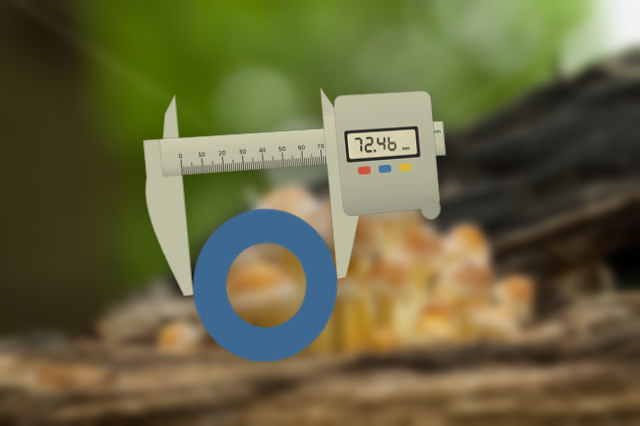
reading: 72.46
